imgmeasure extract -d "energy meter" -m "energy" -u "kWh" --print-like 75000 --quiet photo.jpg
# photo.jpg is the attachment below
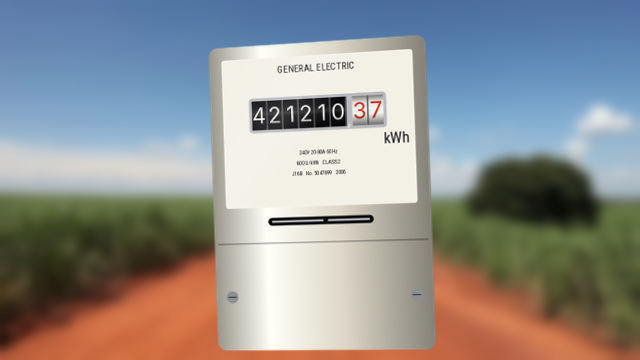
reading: 421210.37
